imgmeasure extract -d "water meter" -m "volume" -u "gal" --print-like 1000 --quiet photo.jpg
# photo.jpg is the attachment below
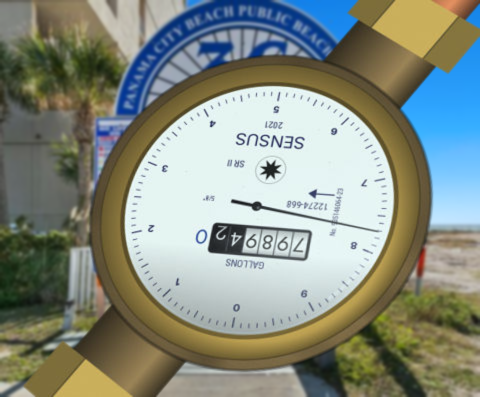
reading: 7989417.7
